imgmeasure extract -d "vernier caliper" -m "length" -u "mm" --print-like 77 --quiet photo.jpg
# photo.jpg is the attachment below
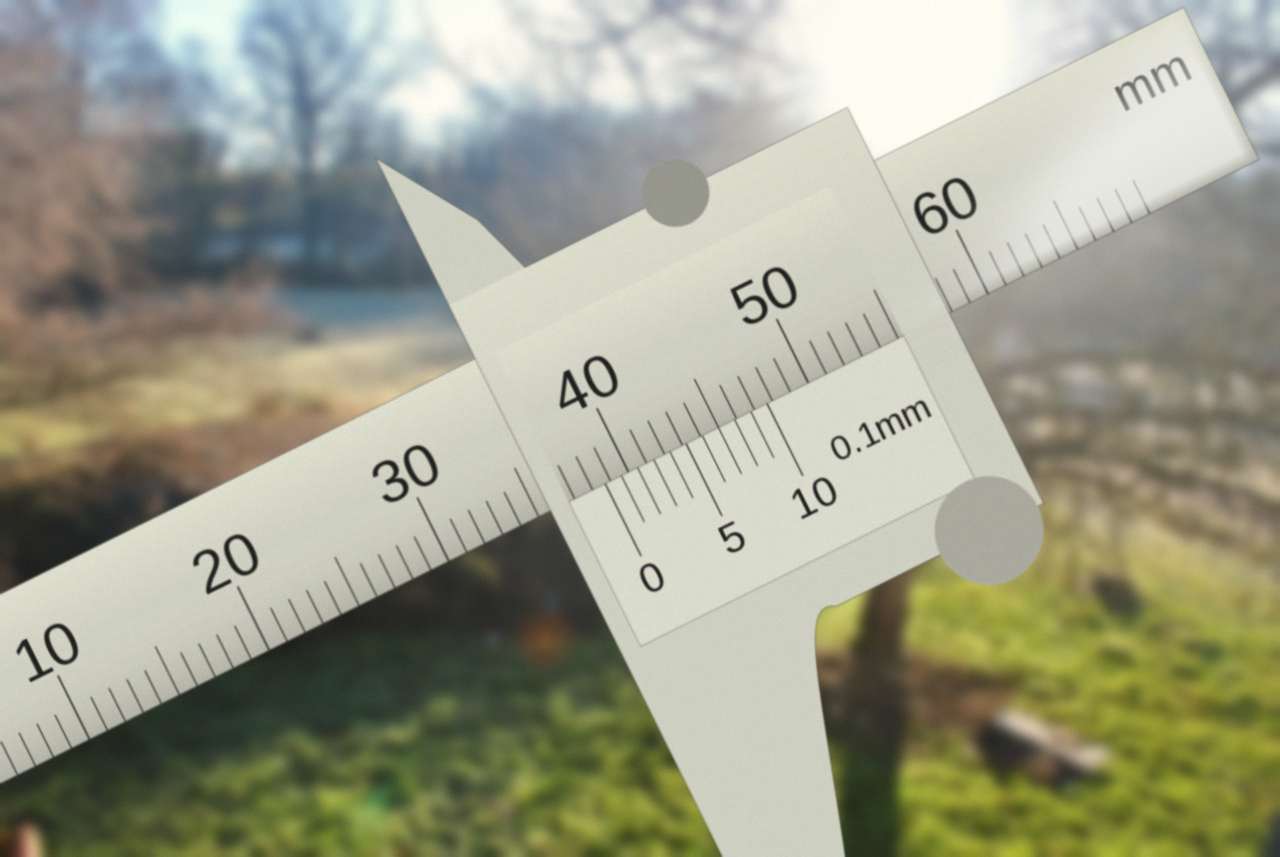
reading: 38.7
